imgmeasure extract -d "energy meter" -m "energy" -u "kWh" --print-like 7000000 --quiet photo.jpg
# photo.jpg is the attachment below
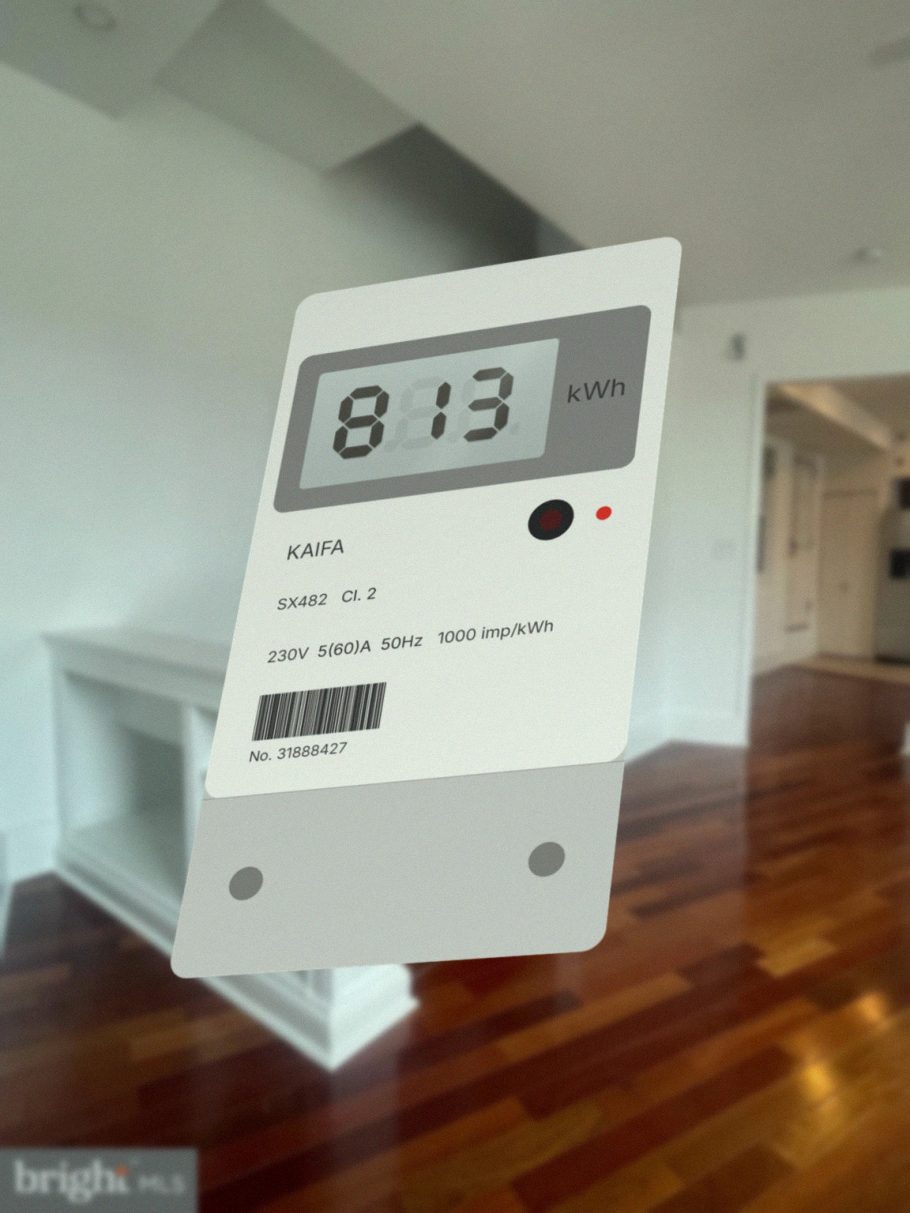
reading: 813
